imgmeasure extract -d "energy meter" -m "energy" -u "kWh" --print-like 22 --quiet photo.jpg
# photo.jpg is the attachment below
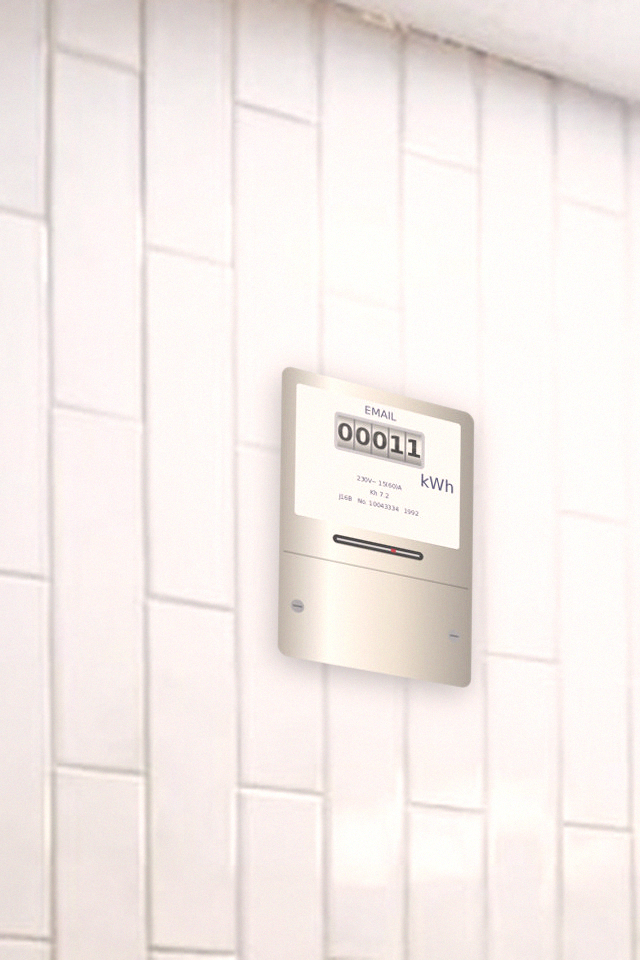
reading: 11
